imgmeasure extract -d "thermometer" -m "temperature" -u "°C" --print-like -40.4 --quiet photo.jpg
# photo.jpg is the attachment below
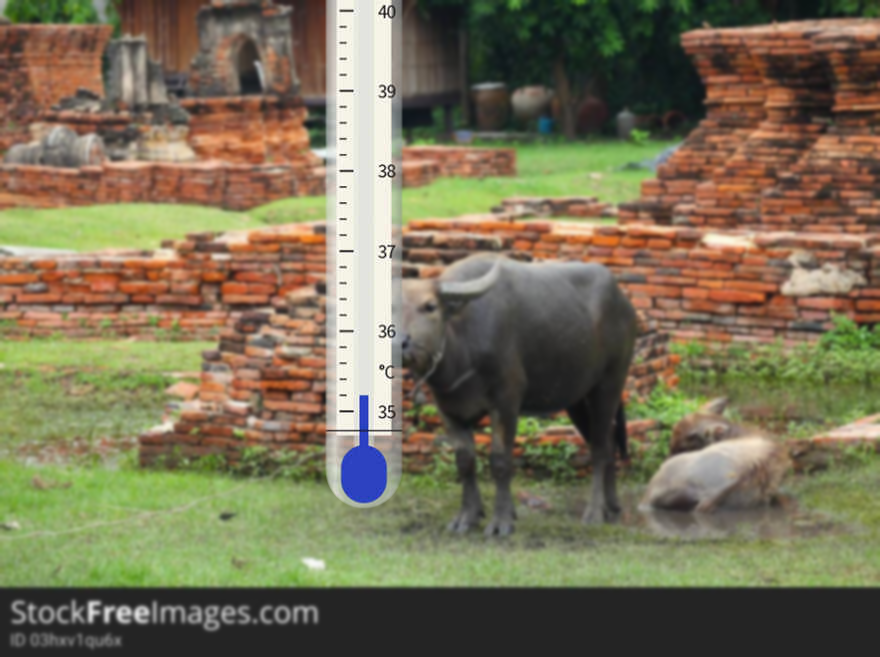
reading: 35.2
